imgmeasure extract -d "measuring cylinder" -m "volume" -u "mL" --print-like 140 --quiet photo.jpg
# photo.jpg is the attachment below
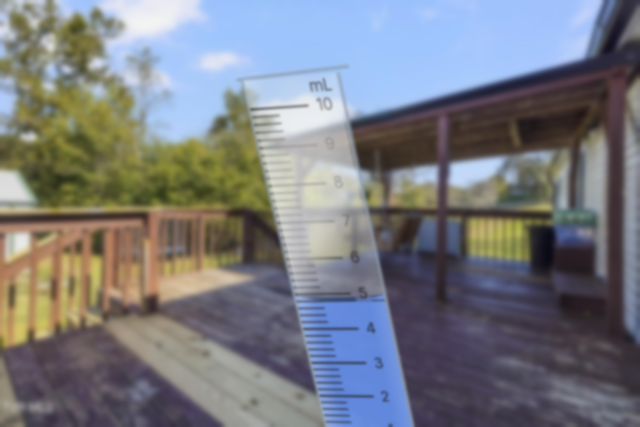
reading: 4.8
